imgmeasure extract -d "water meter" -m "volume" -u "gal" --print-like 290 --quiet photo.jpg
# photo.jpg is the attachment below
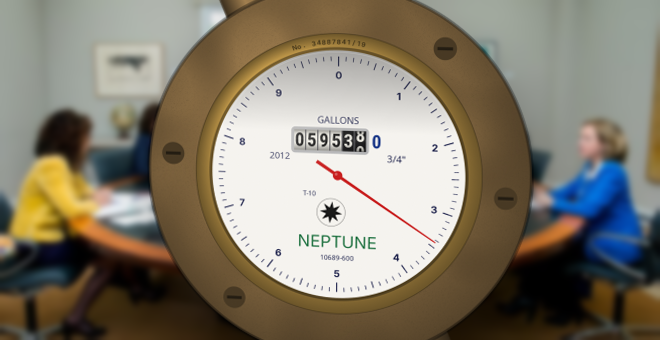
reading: 595383.4
